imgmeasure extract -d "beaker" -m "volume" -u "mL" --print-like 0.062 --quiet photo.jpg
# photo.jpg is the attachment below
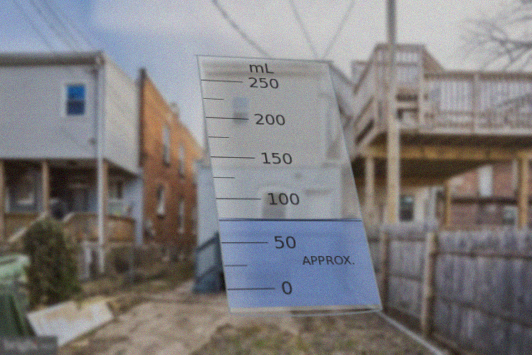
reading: 75
